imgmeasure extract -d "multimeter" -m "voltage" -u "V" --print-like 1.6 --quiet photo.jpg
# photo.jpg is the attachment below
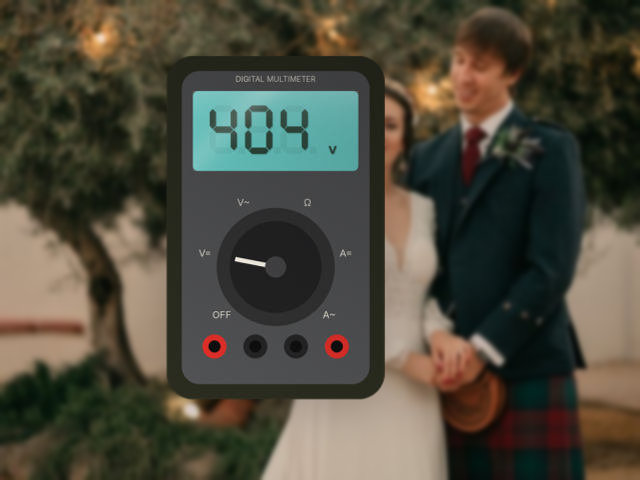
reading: 404
